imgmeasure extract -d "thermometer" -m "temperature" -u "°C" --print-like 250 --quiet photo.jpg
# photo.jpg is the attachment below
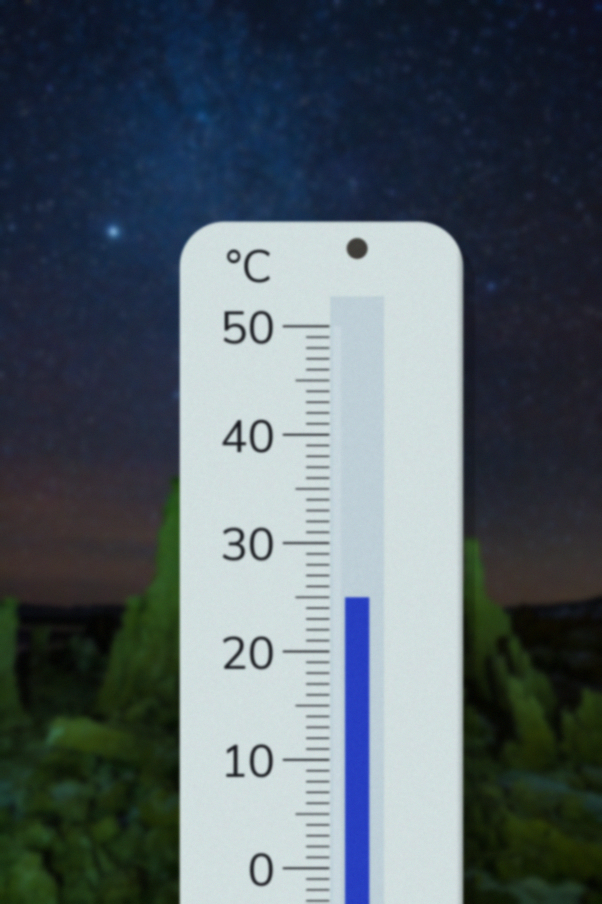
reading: 25
